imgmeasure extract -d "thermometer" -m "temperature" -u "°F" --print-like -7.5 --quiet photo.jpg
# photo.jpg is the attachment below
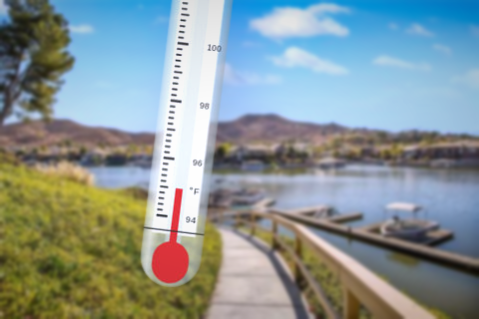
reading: 95
